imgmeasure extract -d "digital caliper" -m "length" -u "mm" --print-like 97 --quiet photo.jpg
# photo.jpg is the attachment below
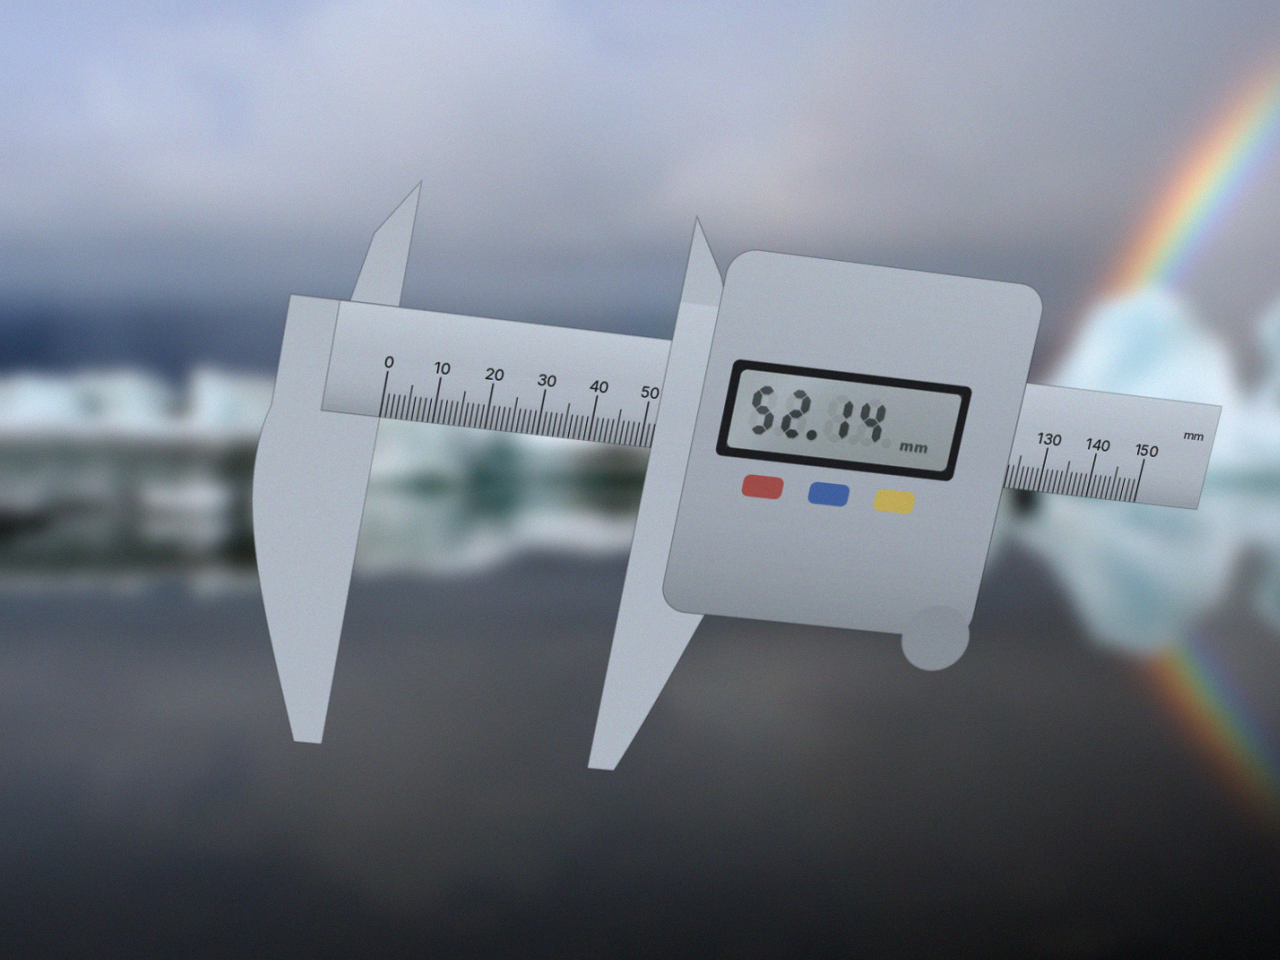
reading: 52.14
